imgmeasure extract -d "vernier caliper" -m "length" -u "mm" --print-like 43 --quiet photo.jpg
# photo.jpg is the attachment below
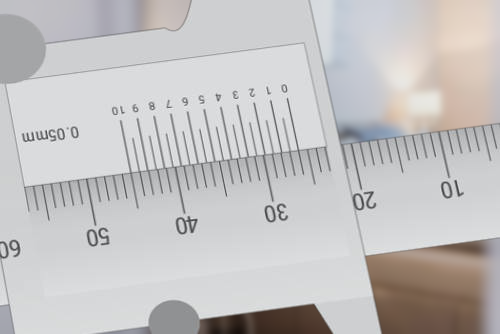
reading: 26.0
